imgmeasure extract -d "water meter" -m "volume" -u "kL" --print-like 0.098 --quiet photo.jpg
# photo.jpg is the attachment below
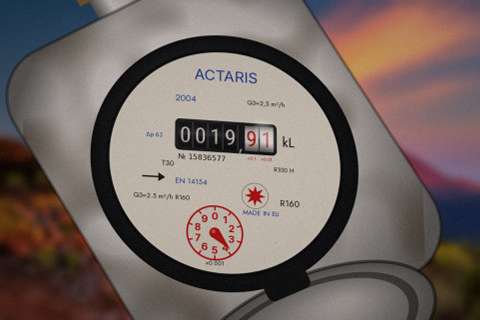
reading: 19.913
